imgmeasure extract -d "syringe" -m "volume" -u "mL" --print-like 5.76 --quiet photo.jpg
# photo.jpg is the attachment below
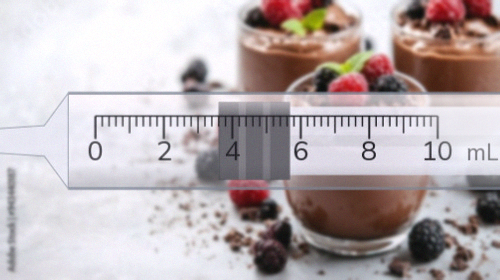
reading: 3.6
